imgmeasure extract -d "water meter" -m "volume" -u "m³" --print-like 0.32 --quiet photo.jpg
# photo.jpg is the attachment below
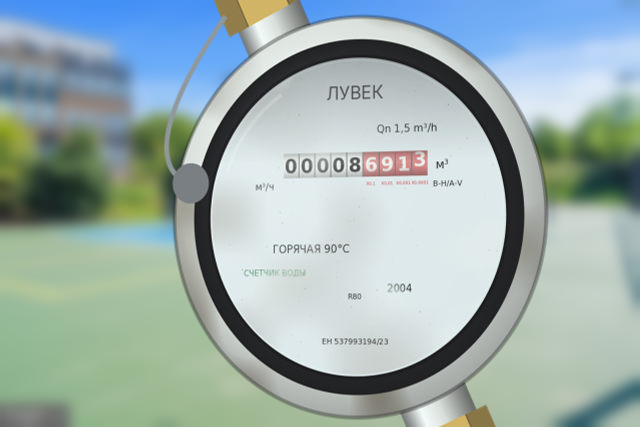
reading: 8.6913
